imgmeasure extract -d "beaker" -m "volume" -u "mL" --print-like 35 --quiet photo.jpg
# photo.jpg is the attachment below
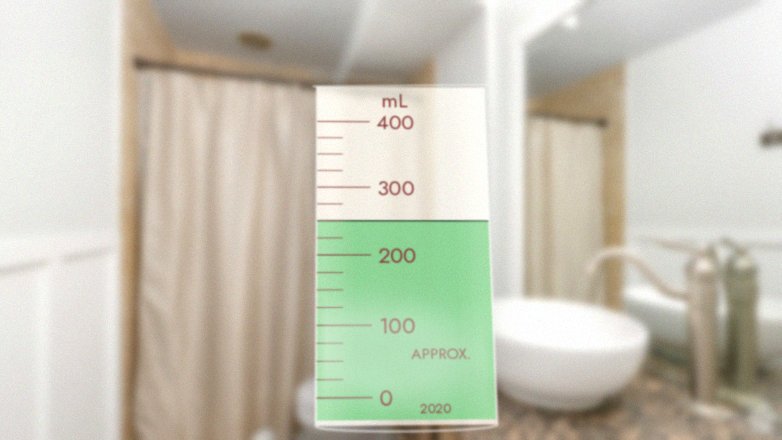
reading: 250
